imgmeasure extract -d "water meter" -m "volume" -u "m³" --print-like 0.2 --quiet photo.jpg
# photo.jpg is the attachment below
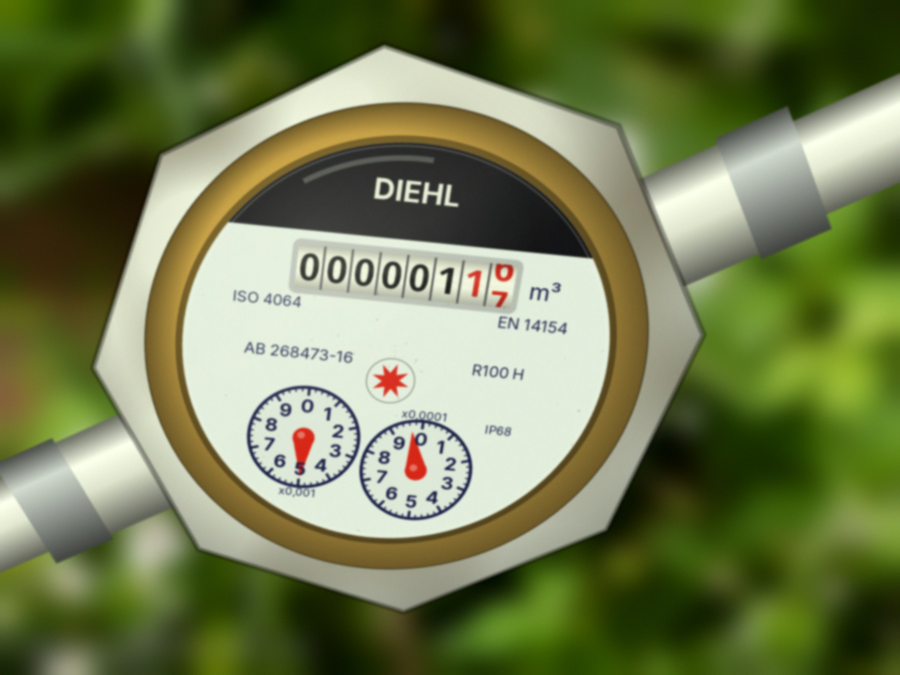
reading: 1.1649
